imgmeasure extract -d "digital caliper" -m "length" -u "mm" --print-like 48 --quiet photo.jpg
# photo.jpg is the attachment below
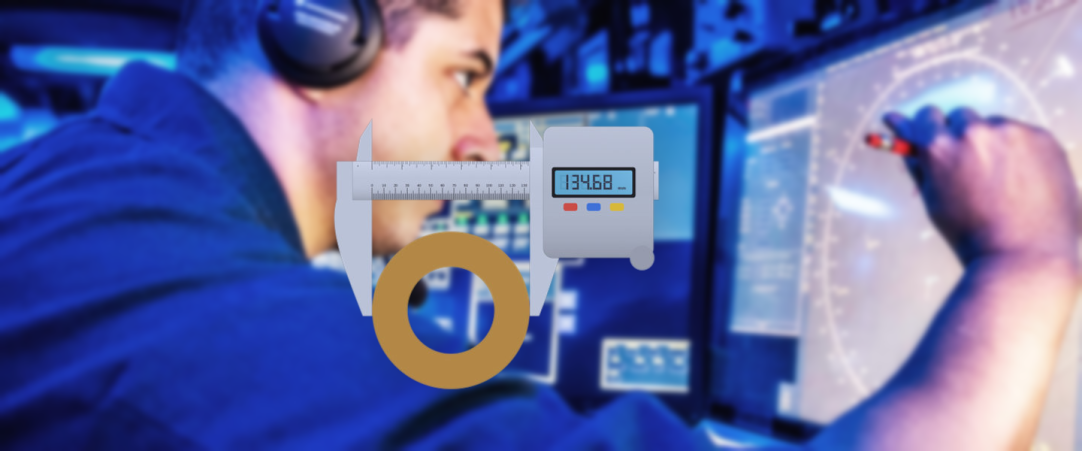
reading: 134.68
